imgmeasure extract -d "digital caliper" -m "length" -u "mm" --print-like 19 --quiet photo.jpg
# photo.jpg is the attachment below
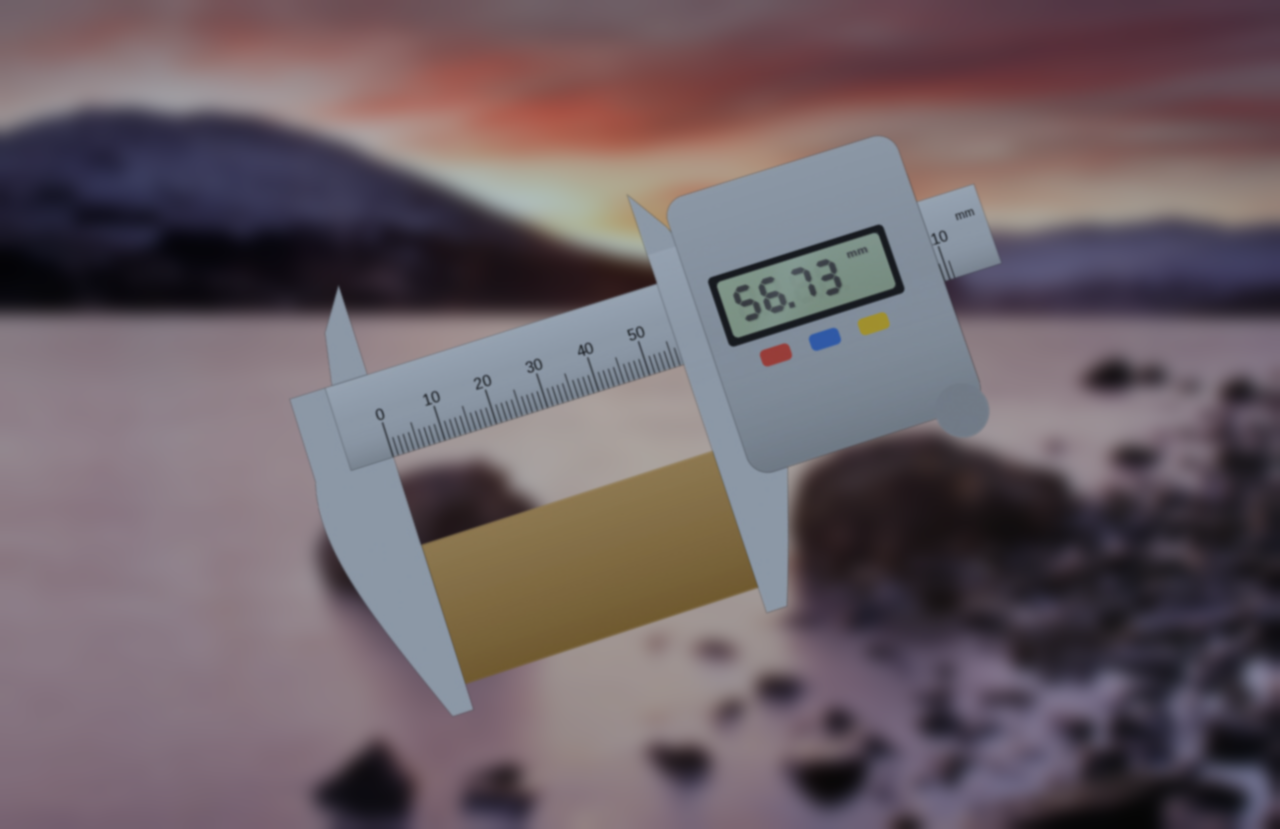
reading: 56.73
